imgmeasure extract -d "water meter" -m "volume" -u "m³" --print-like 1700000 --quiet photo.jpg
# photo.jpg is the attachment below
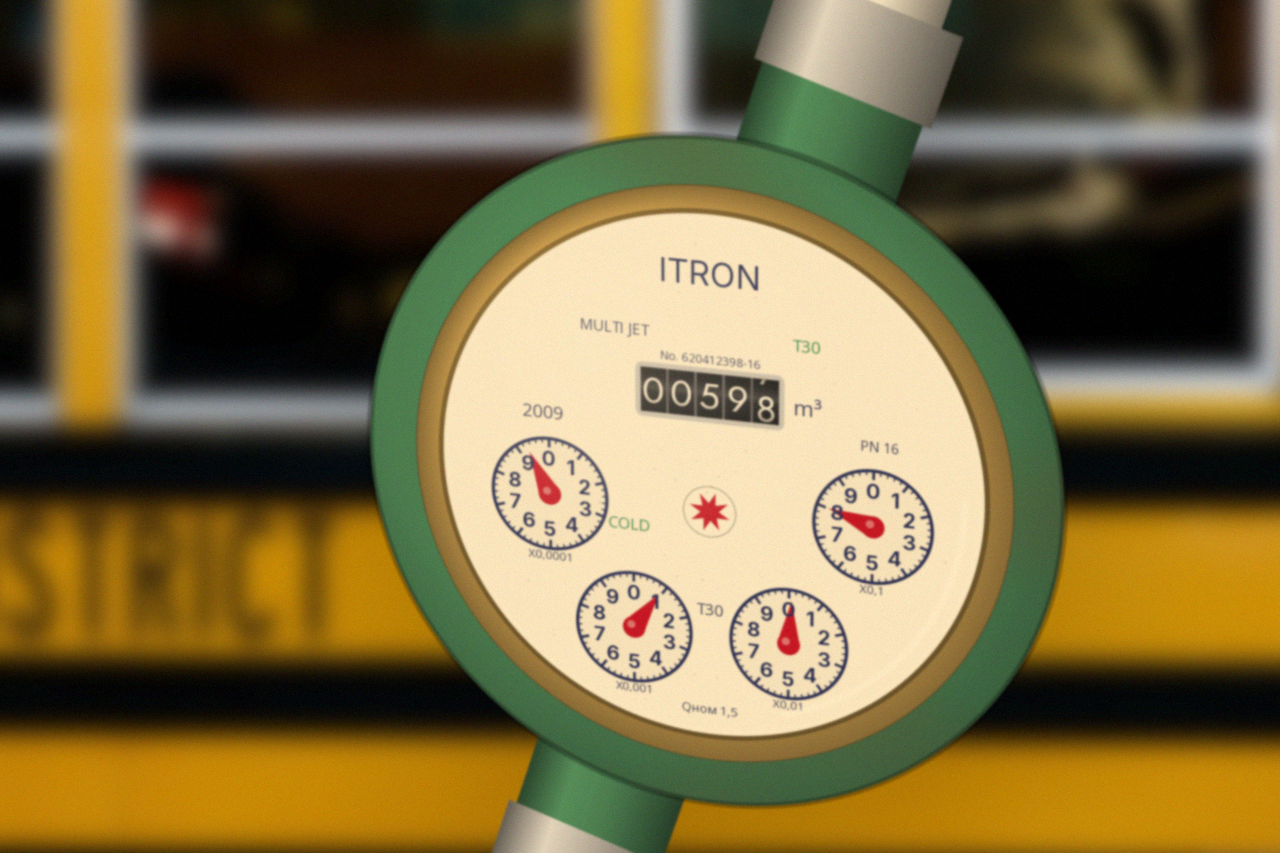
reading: 597.8009
